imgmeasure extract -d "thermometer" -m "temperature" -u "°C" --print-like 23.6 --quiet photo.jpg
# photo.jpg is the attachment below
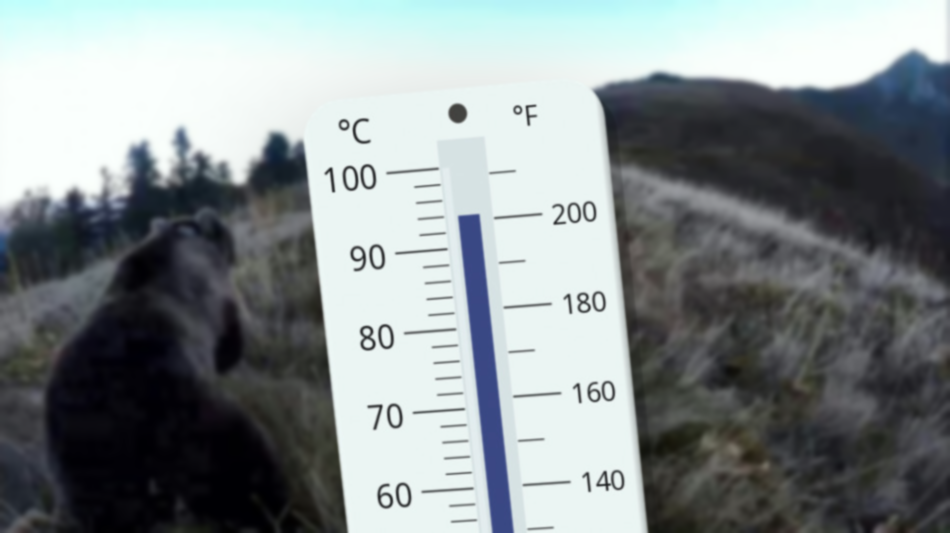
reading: 94
